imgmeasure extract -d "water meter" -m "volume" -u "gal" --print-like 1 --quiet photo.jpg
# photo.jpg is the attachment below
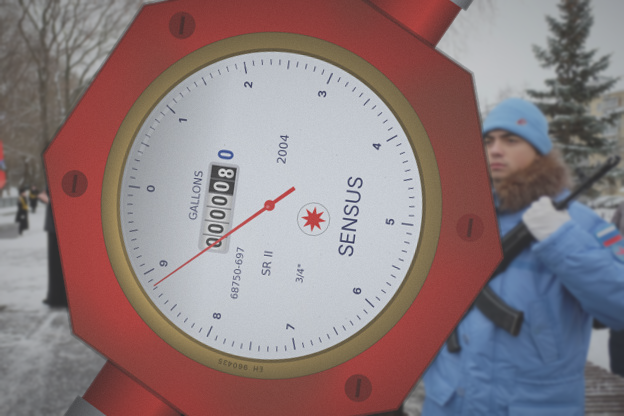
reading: 78.8
